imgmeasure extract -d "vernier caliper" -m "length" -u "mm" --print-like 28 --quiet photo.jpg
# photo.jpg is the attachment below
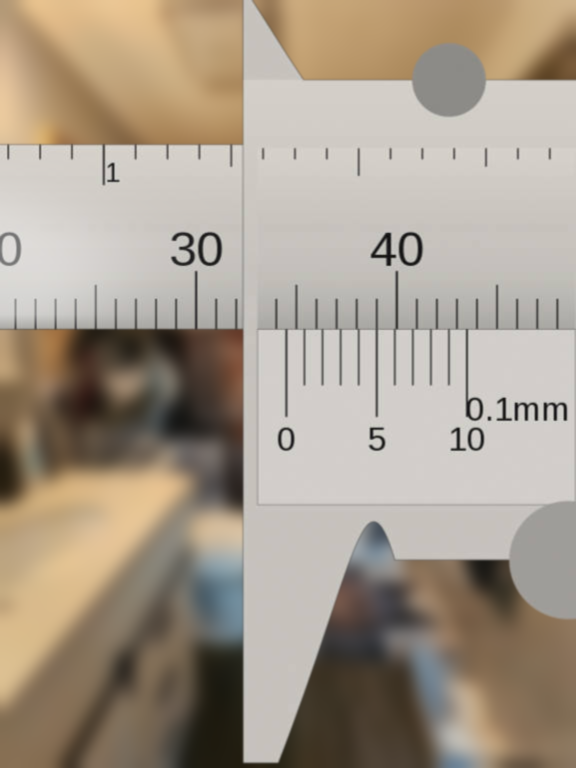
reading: 34.5
